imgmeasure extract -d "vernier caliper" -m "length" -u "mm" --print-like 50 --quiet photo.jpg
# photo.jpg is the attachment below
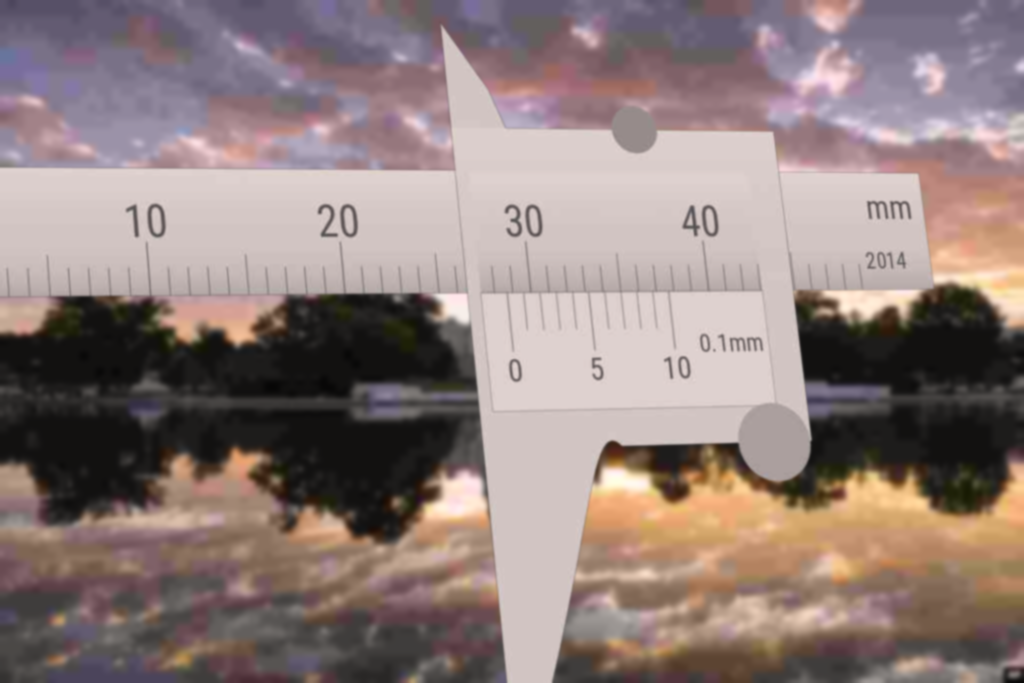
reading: 28.7
